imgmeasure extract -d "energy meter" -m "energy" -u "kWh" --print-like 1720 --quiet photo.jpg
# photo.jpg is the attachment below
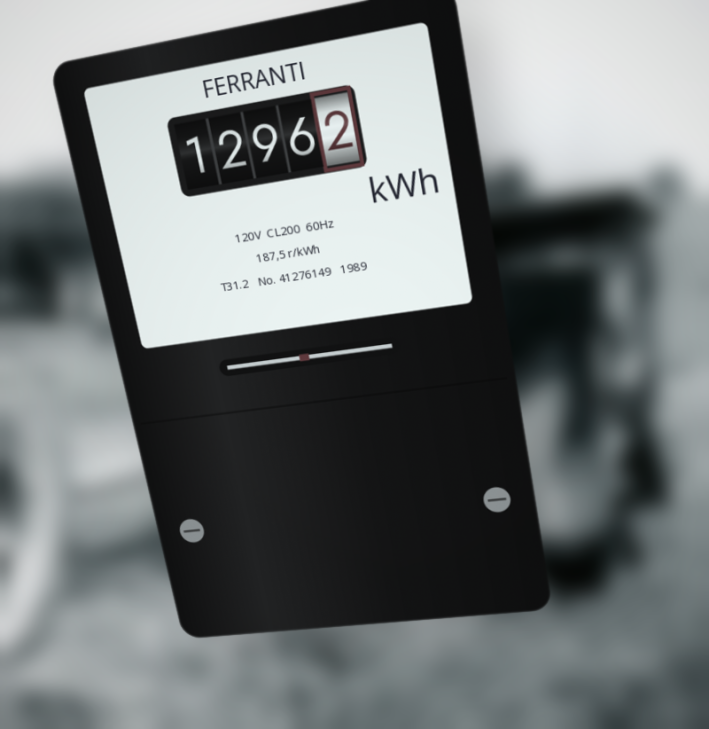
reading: 1296.2
